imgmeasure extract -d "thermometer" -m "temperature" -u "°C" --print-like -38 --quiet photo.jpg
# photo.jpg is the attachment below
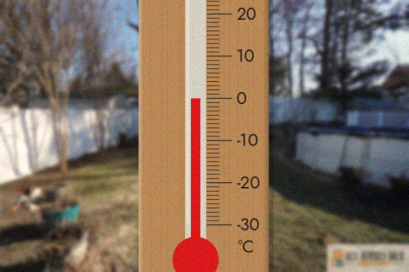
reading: 0
